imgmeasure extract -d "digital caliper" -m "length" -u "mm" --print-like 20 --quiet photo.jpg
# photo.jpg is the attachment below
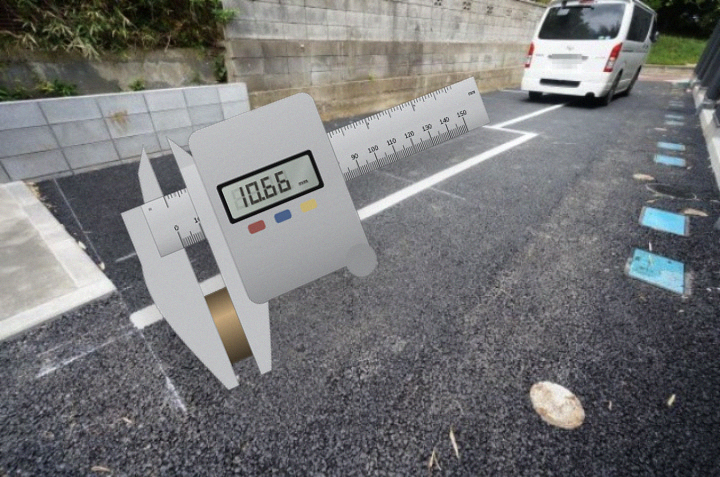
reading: 10.66
